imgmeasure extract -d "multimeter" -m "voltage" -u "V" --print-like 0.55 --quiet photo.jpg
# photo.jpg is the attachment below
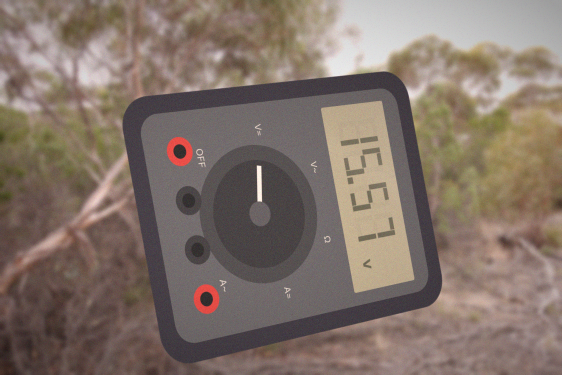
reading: 15.57
